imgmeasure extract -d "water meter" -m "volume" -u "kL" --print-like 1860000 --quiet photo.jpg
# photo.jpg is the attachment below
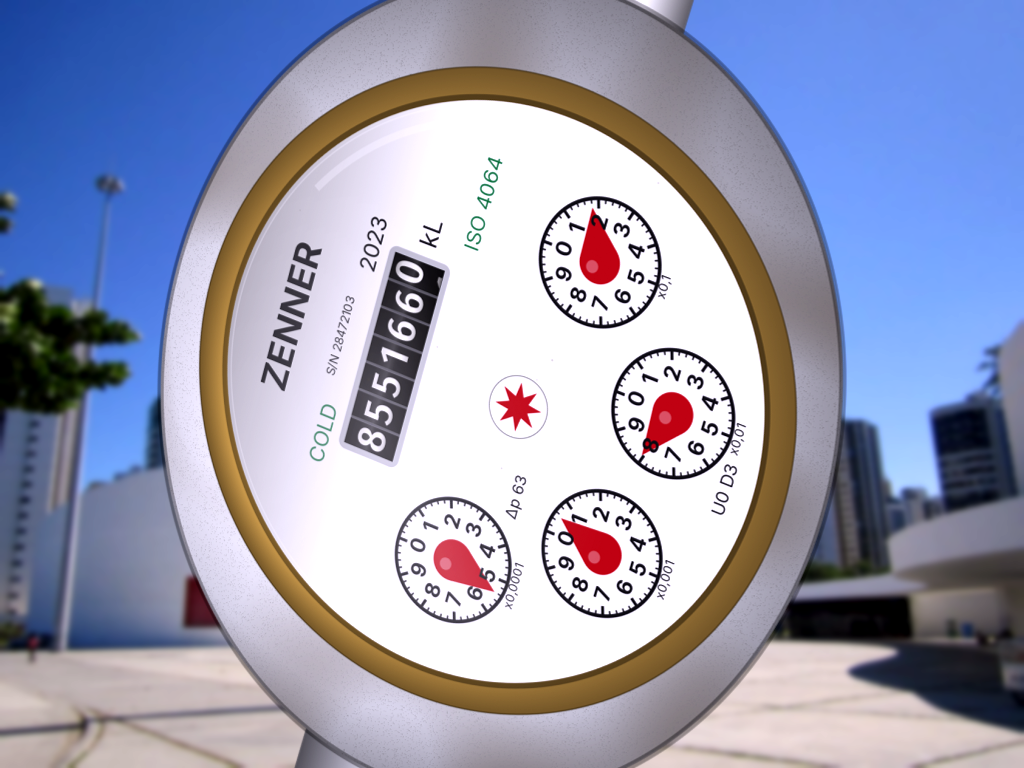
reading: 8551660.1805
